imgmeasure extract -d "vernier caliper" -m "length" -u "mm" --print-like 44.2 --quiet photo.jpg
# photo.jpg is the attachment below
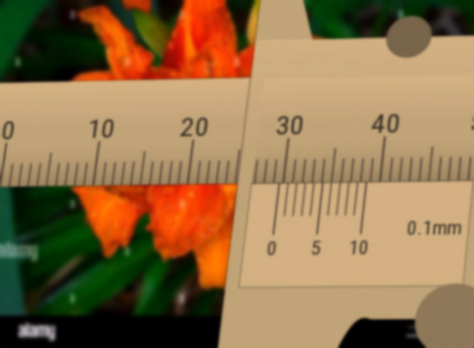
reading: 29.6
